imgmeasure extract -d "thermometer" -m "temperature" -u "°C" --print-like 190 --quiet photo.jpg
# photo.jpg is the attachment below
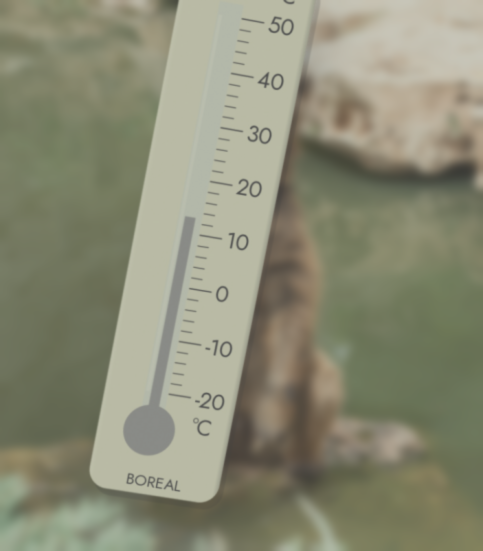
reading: 13
